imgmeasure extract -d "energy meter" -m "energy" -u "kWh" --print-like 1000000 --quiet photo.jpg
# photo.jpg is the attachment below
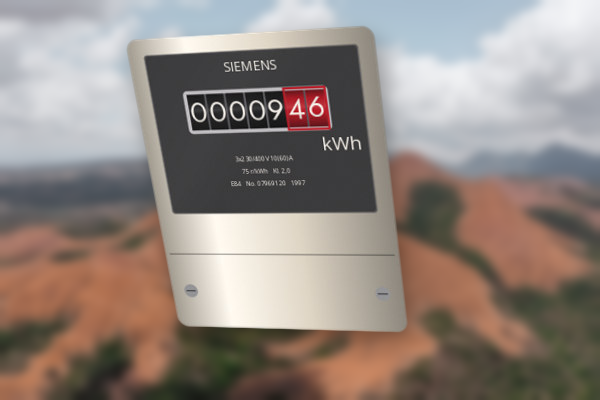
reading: 9.46
